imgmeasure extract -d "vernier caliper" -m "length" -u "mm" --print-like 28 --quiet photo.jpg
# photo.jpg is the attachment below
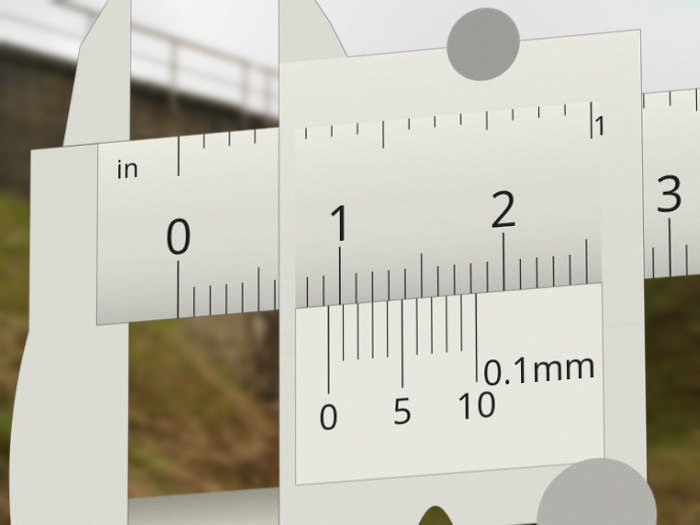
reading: 9.3
